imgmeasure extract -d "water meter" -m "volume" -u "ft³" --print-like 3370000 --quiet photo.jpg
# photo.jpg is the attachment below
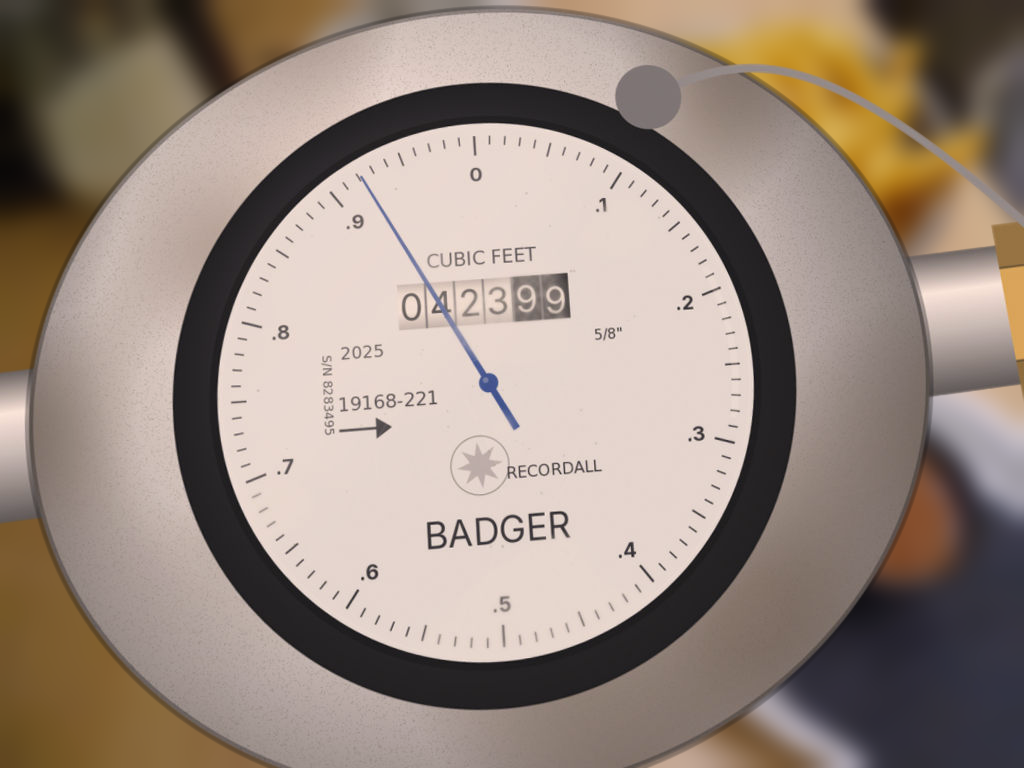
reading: 42398.92
